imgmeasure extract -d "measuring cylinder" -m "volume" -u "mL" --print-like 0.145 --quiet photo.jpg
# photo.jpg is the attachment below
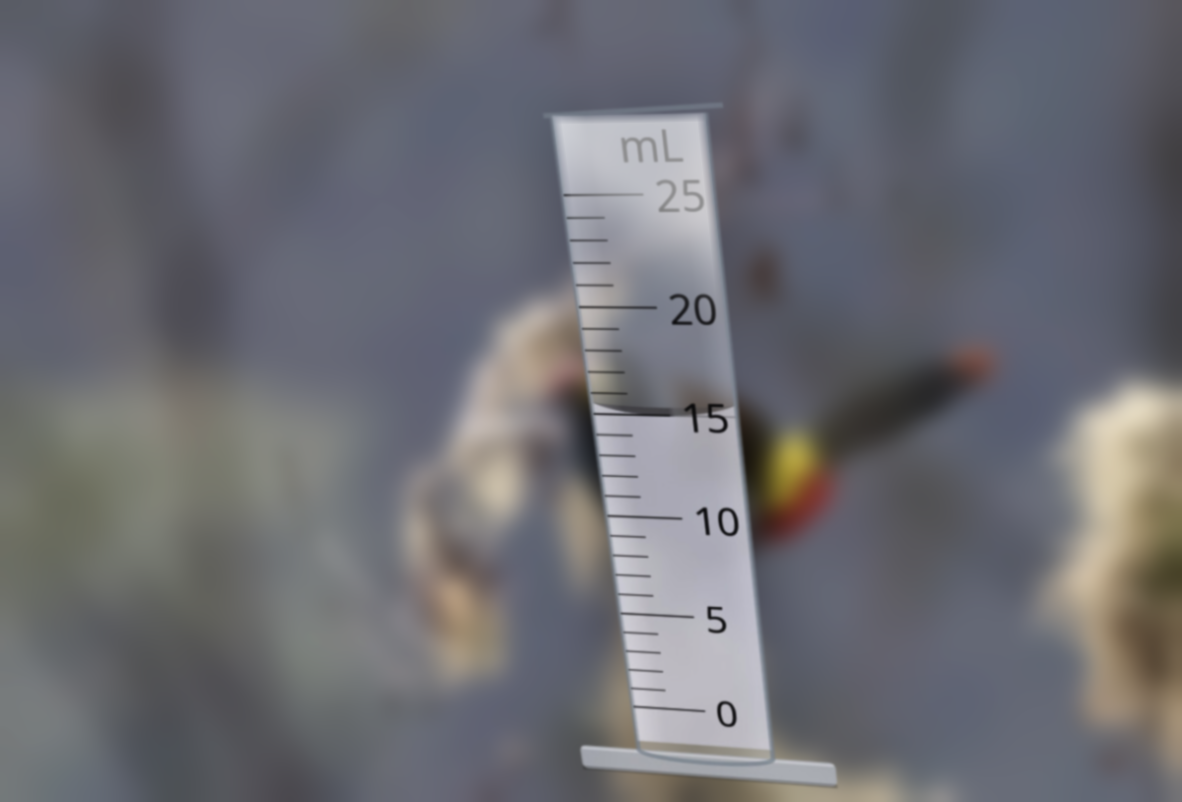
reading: 15
